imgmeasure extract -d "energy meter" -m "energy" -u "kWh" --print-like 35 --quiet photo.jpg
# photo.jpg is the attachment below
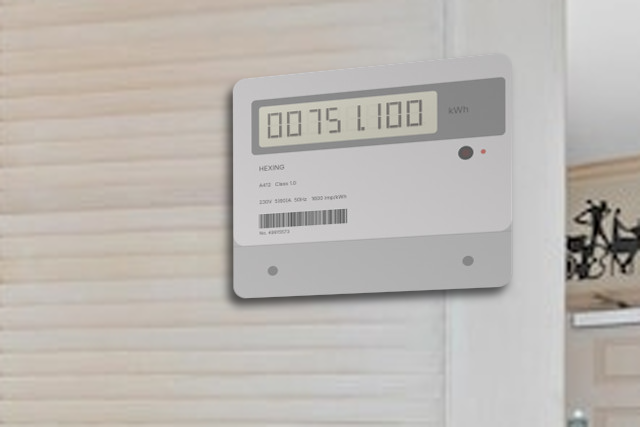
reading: 751.100
